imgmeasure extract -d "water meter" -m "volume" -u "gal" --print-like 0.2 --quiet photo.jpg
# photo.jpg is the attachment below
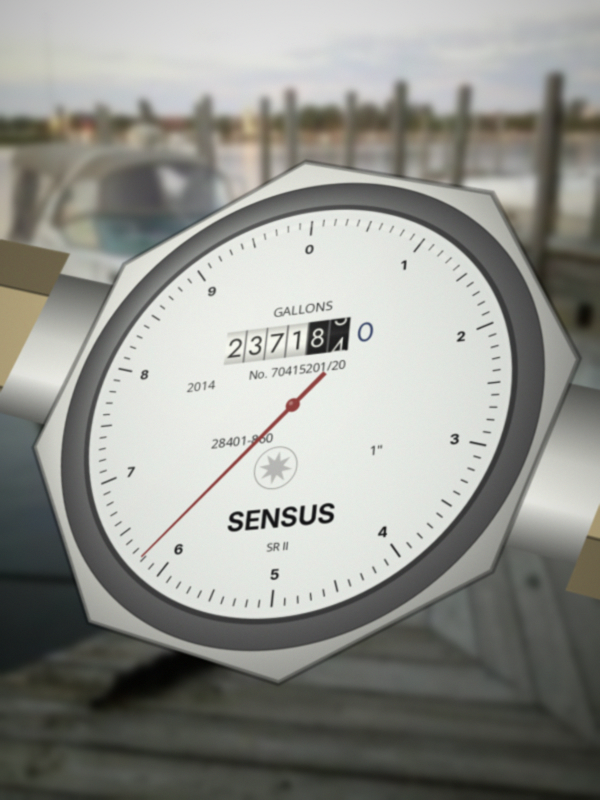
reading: 2371836.2
